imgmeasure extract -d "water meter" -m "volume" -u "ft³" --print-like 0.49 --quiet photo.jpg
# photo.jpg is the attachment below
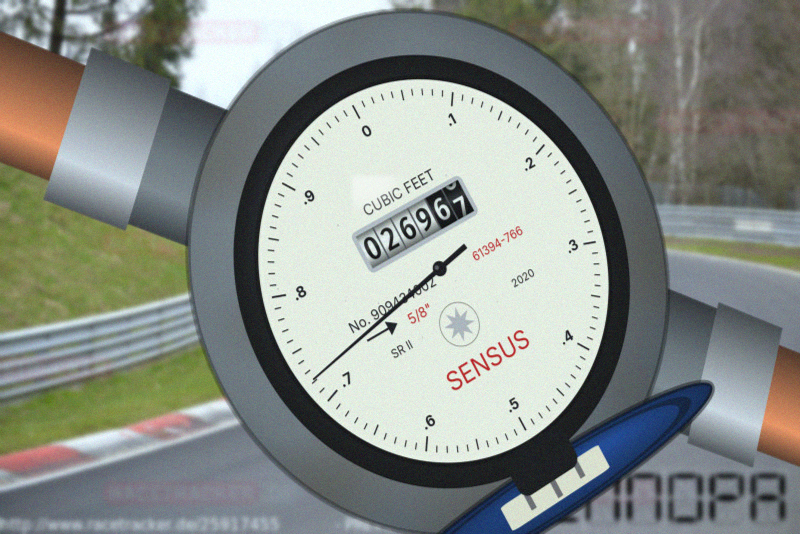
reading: 26966.72
